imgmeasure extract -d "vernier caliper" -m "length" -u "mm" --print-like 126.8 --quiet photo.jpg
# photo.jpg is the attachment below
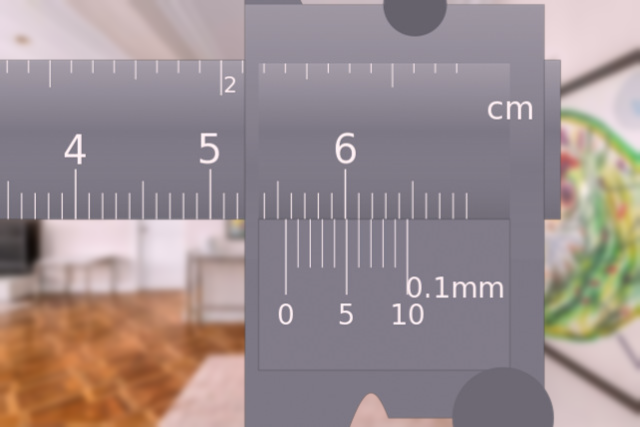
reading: 55.6
